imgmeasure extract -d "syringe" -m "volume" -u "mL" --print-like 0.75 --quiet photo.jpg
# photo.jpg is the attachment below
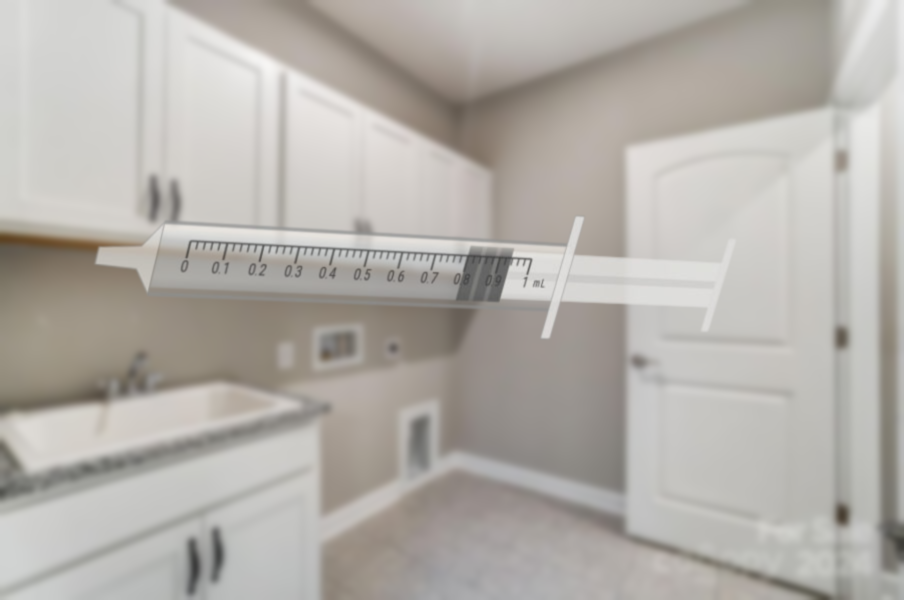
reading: 0.8
